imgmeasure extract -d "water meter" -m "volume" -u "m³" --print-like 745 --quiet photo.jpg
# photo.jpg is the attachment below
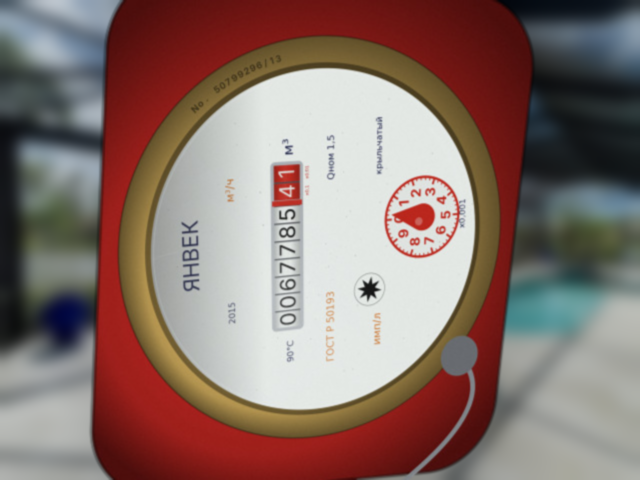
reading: 67785.410
